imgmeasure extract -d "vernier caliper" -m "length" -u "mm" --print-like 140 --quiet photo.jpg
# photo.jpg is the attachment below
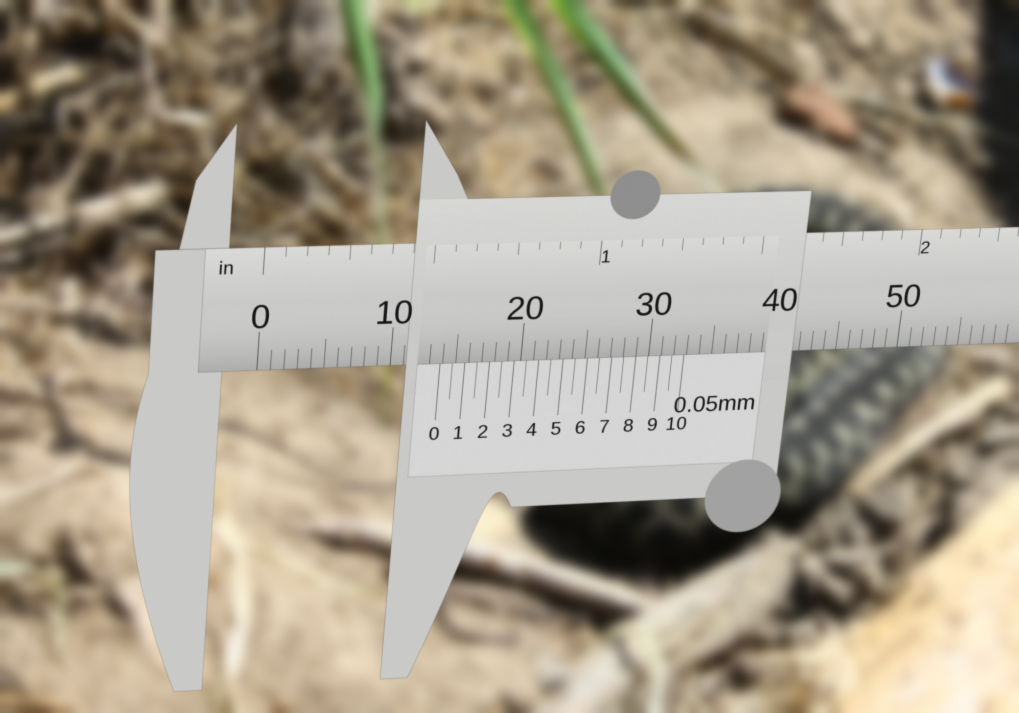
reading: 13.8
